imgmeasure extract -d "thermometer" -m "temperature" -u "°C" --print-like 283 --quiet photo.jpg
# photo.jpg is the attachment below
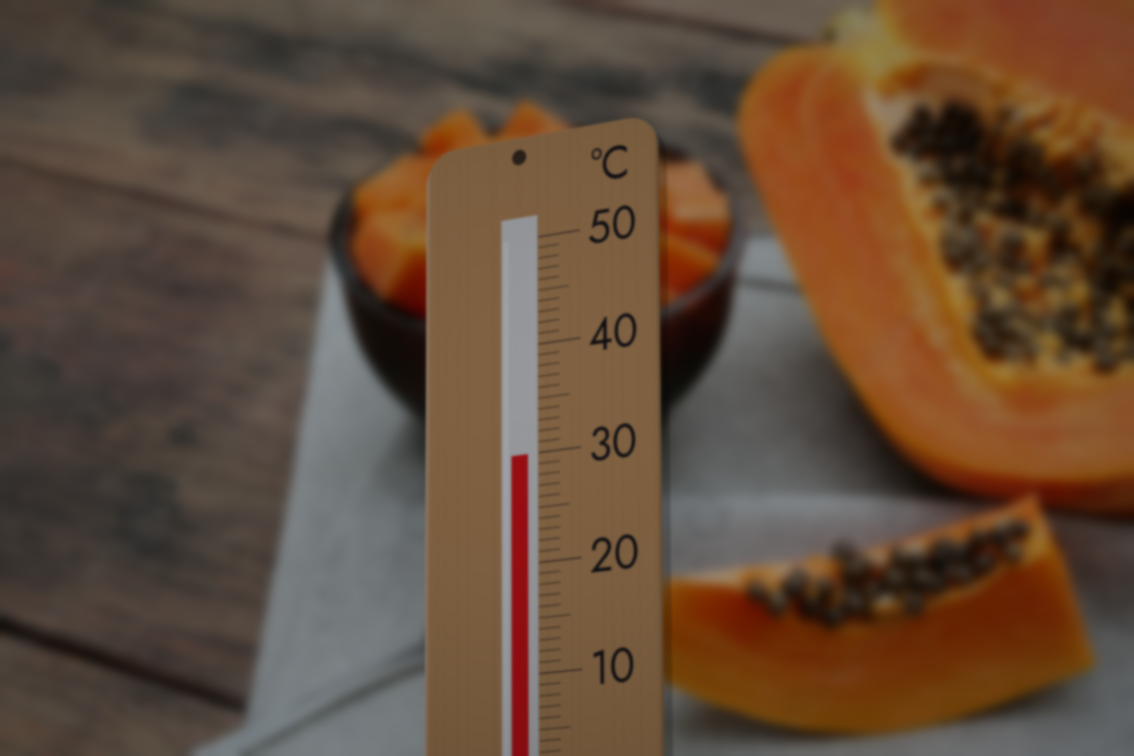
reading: 30
